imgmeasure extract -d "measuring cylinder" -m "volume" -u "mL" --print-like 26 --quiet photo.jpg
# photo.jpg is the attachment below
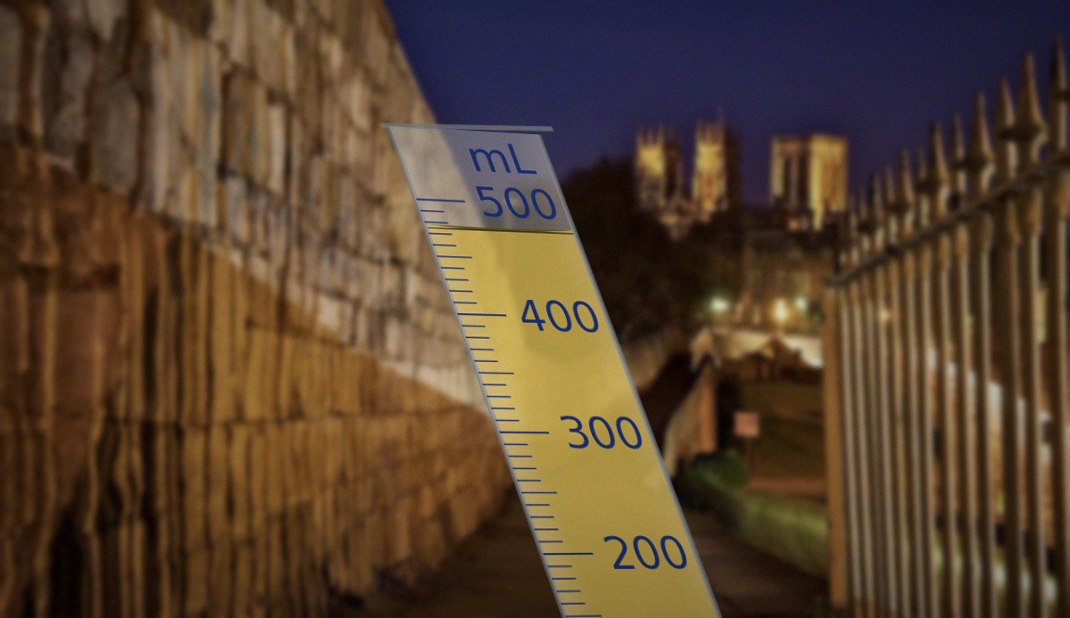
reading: 475
